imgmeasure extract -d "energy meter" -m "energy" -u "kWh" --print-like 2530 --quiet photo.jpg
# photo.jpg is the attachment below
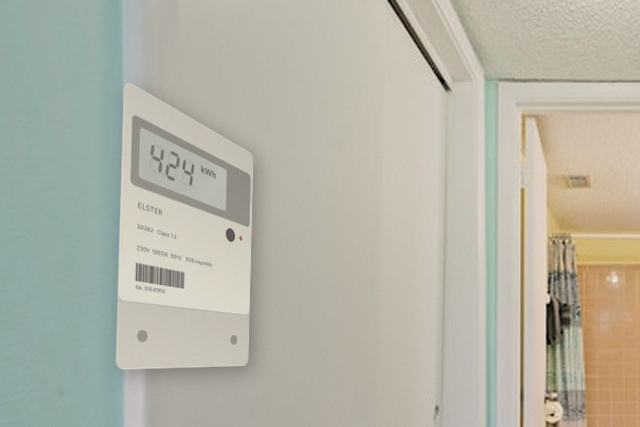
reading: 424
